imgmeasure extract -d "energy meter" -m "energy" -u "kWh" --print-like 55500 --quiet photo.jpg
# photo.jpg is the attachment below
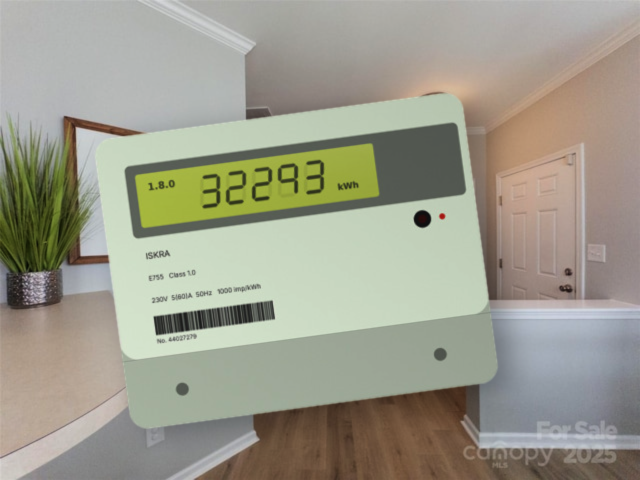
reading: 32293
